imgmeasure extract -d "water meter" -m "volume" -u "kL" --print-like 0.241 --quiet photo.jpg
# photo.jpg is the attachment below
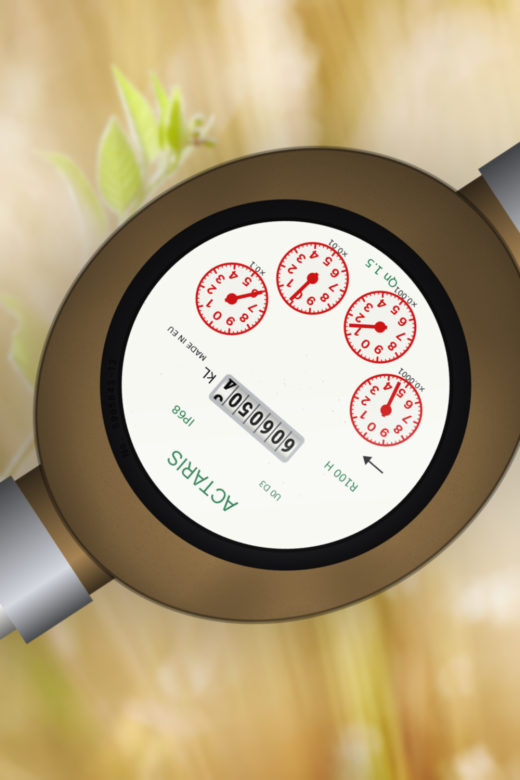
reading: 6060503.6014
